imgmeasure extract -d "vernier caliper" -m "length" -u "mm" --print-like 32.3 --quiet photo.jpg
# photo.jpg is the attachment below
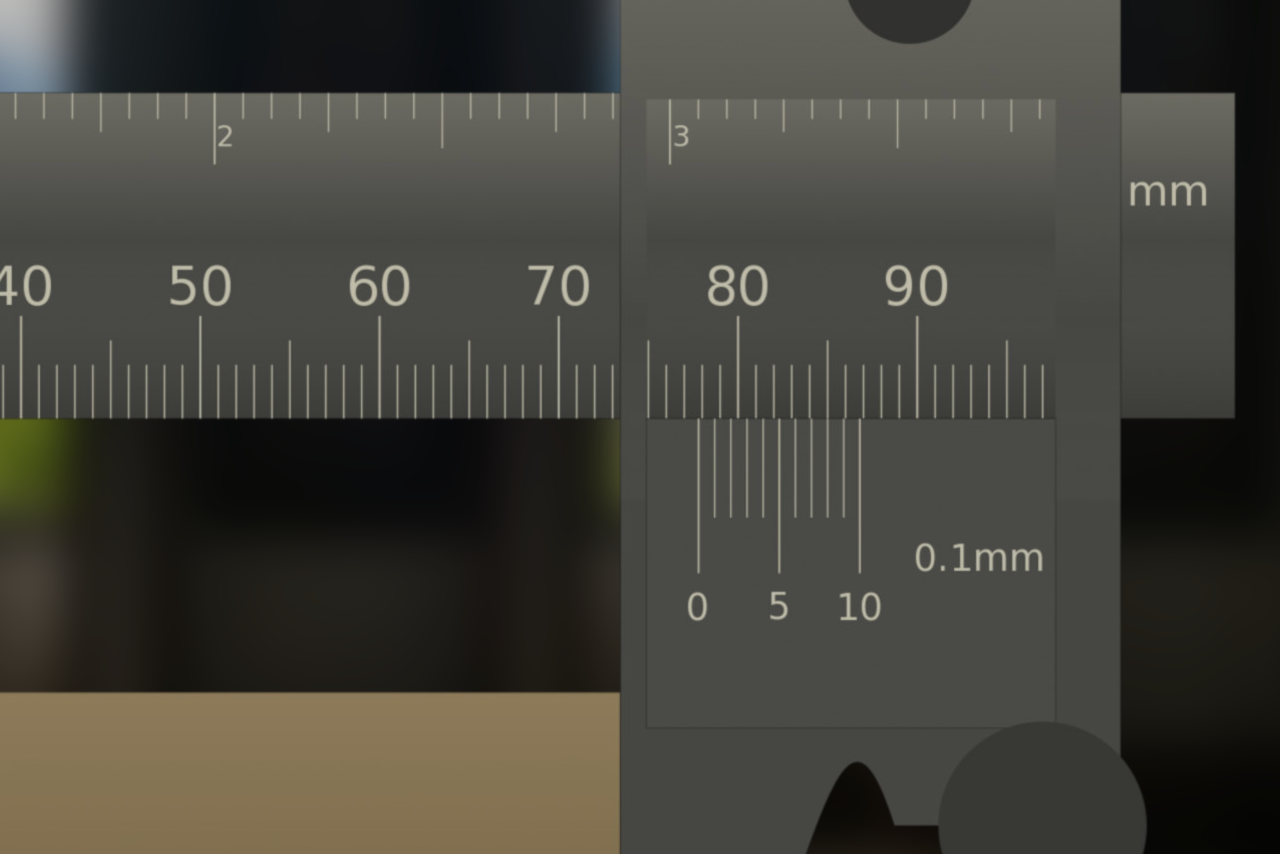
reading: 77.8
